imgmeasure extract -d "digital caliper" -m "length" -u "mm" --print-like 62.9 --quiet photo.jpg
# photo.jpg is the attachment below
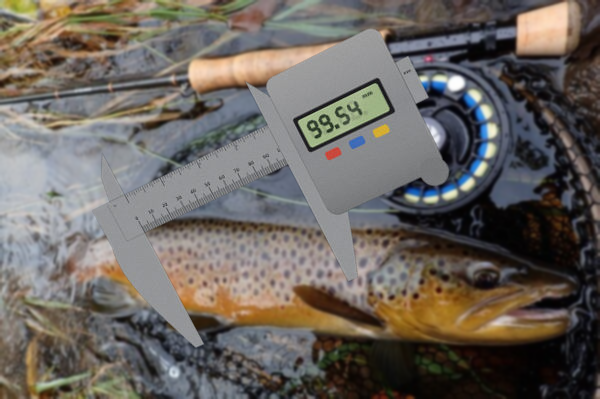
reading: 99.54
